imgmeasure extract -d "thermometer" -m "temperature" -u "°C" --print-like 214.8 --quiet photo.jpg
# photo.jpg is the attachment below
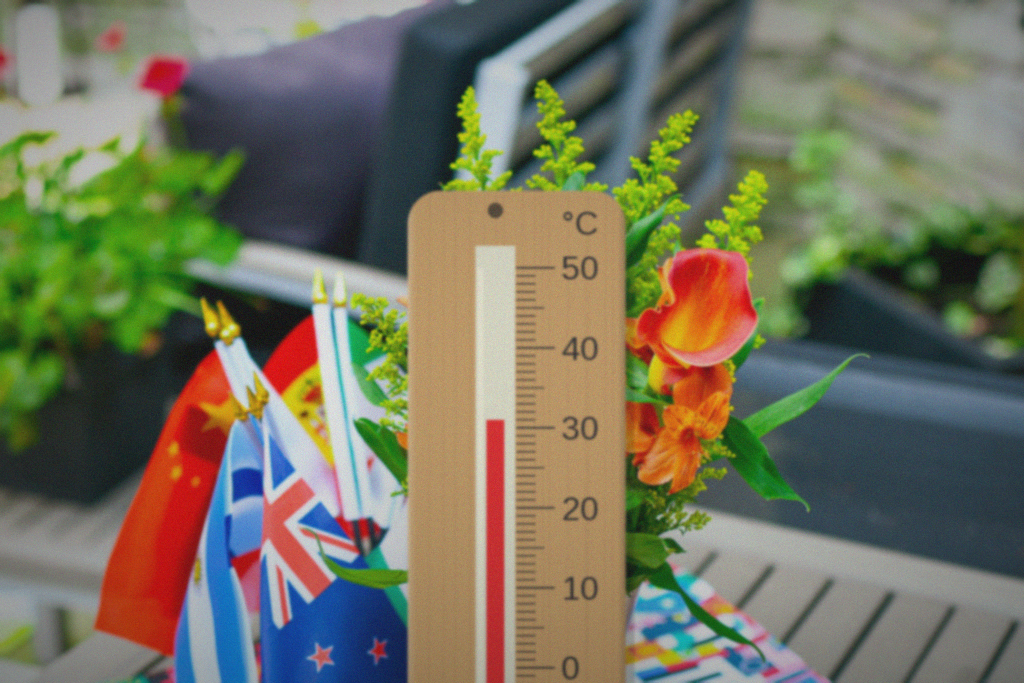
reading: 31
